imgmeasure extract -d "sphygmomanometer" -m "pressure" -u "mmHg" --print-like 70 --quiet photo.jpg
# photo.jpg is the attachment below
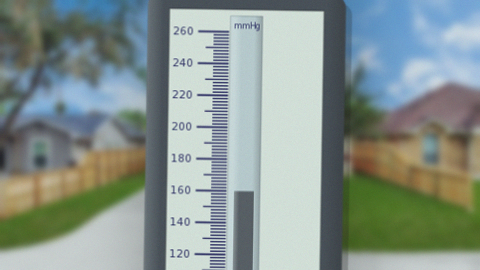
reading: 160
